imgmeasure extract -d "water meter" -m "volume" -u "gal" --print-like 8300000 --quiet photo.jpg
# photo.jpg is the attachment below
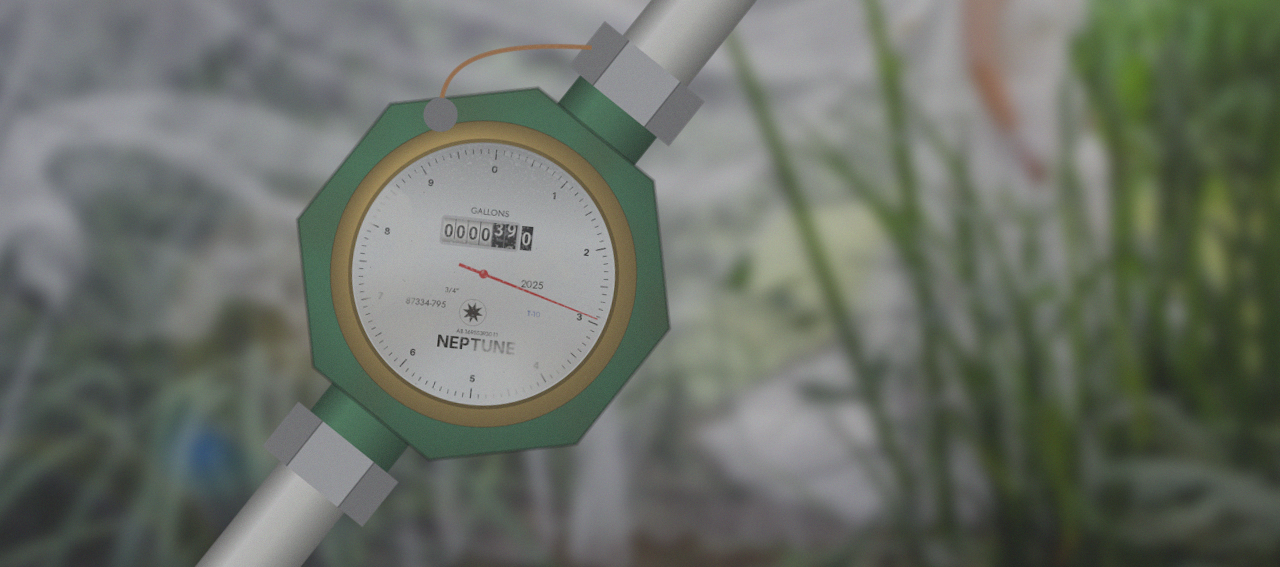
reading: 392.9
